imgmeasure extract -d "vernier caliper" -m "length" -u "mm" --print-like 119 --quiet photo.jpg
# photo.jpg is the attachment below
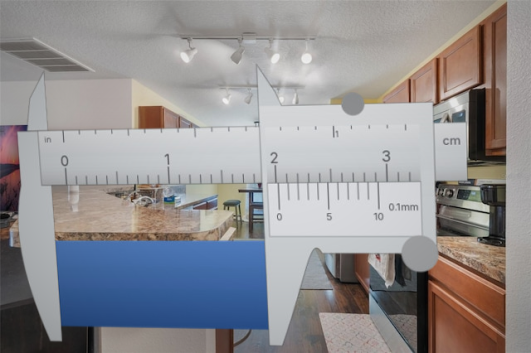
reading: 20.2
